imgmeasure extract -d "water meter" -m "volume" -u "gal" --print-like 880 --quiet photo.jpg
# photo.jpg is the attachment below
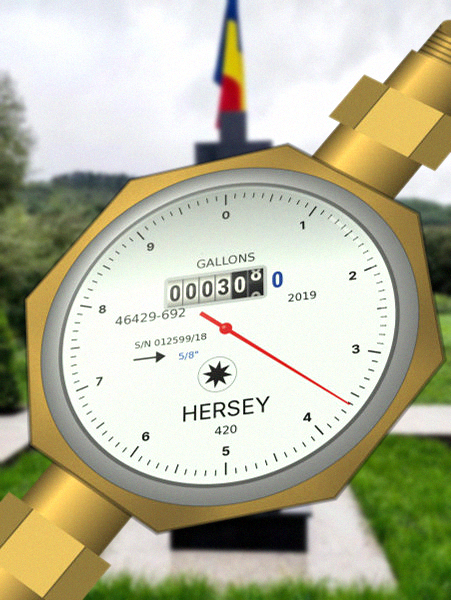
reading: 3083.6
